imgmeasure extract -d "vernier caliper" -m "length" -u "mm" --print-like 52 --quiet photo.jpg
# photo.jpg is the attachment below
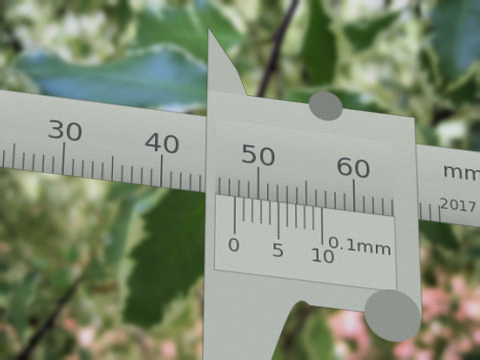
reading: 47.6
